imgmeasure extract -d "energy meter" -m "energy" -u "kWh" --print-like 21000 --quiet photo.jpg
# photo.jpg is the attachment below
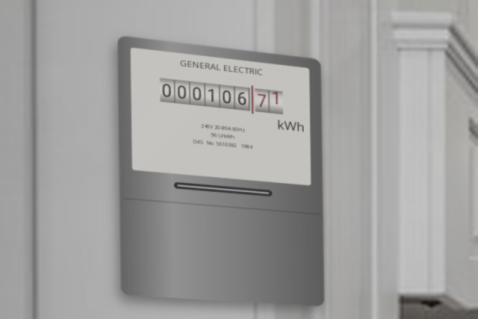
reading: 106.71
